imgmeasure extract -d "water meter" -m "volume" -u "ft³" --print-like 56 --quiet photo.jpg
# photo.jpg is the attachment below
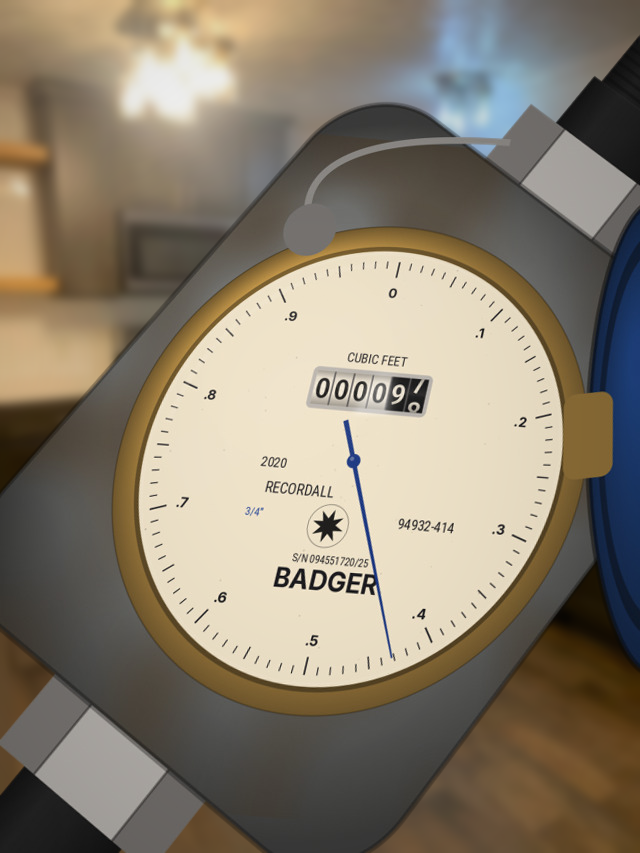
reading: 97.43
